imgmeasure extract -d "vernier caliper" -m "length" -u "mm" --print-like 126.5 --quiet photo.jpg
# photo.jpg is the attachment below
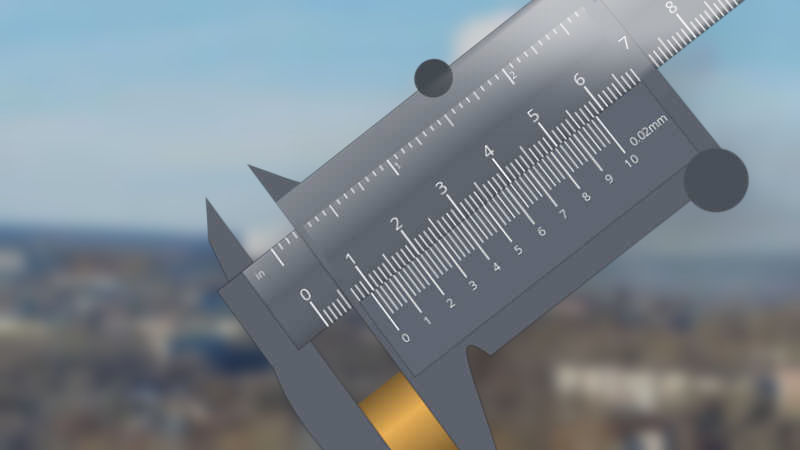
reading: 9.4
